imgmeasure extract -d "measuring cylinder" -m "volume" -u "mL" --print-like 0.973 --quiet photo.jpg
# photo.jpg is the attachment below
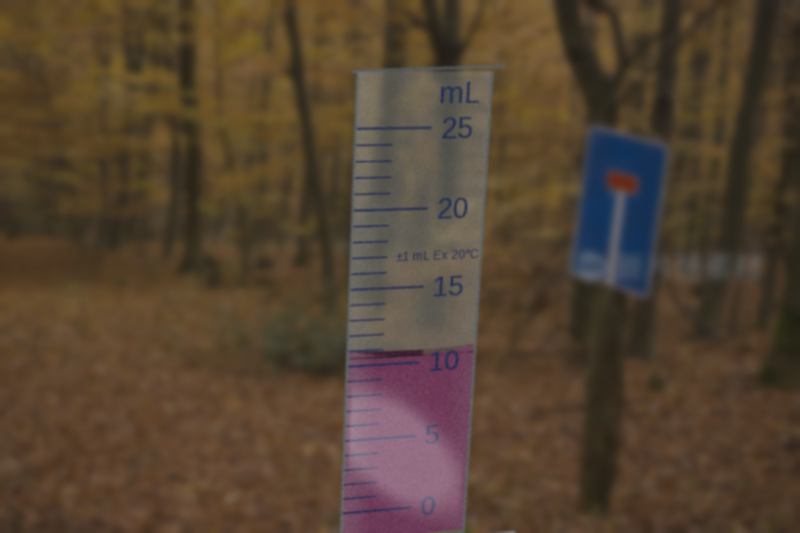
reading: 10.5
